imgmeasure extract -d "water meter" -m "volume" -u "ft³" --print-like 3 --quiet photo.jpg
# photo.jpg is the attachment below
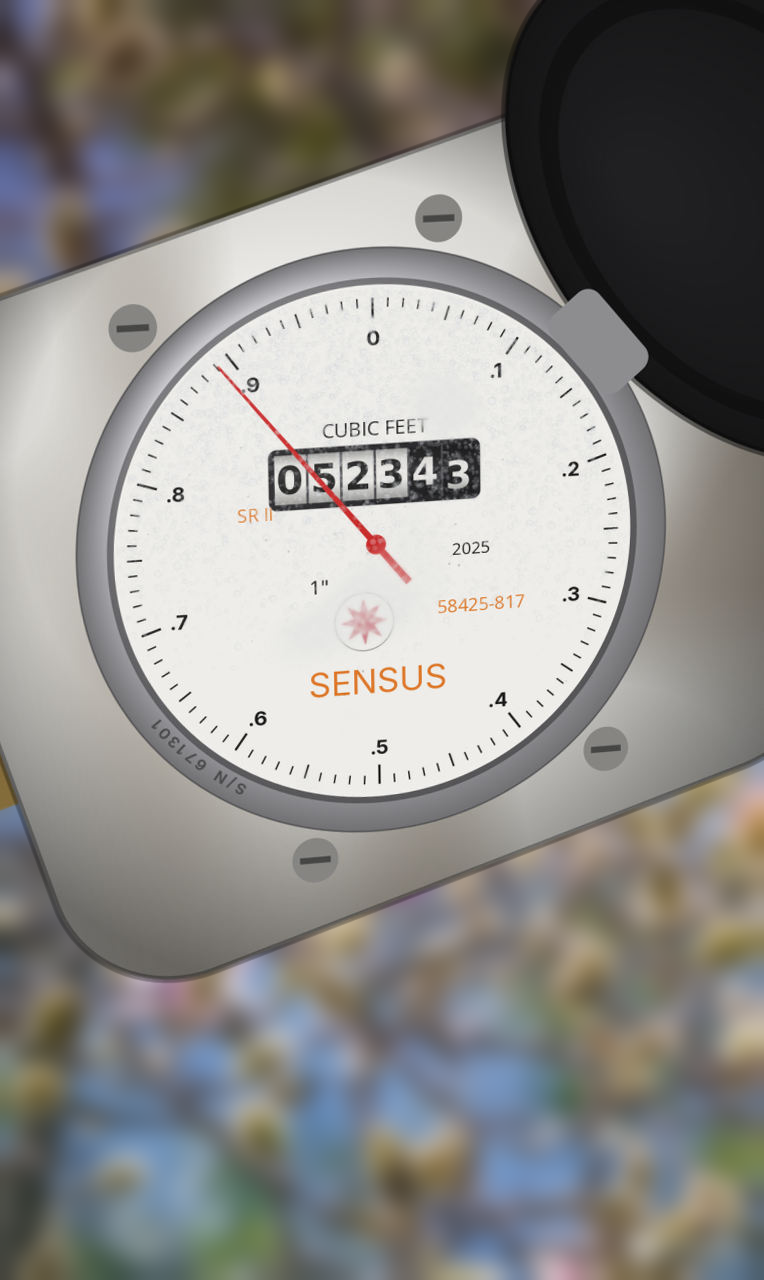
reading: 52342.89
